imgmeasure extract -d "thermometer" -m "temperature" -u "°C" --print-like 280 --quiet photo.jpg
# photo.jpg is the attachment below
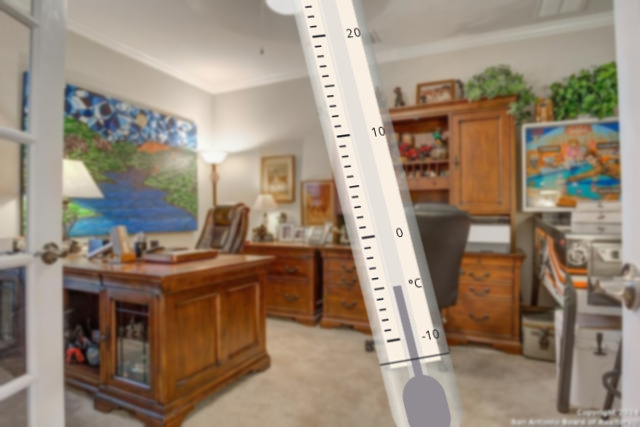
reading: -5
